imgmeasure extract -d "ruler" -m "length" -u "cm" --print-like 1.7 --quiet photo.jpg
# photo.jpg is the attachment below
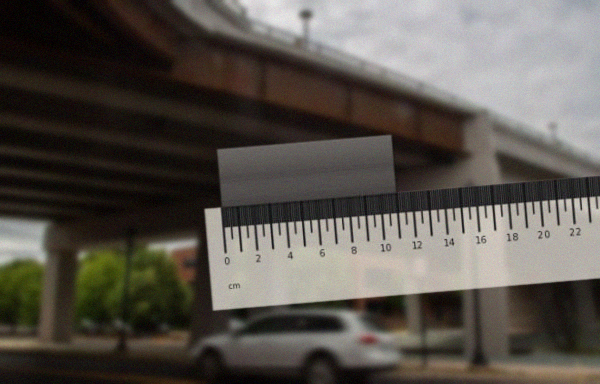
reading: 11
